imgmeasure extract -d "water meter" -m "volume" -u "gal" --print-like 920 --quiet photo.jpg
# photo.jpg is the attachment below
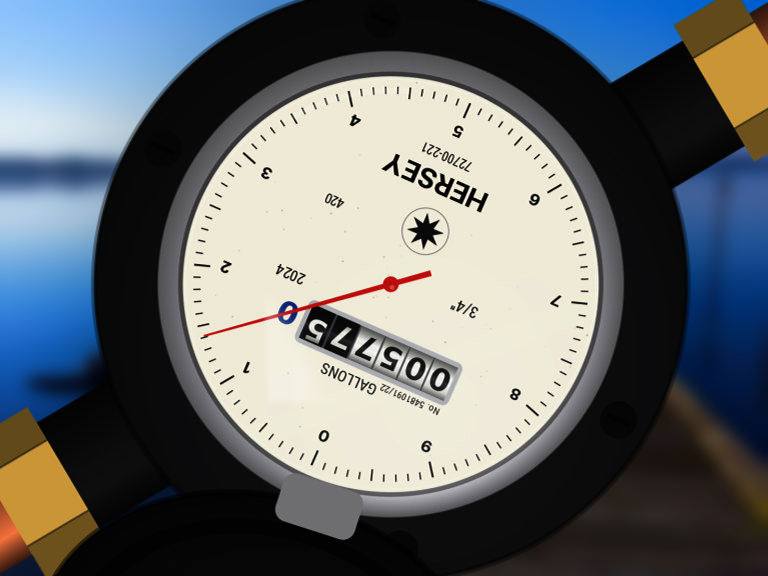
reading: 57751.4
